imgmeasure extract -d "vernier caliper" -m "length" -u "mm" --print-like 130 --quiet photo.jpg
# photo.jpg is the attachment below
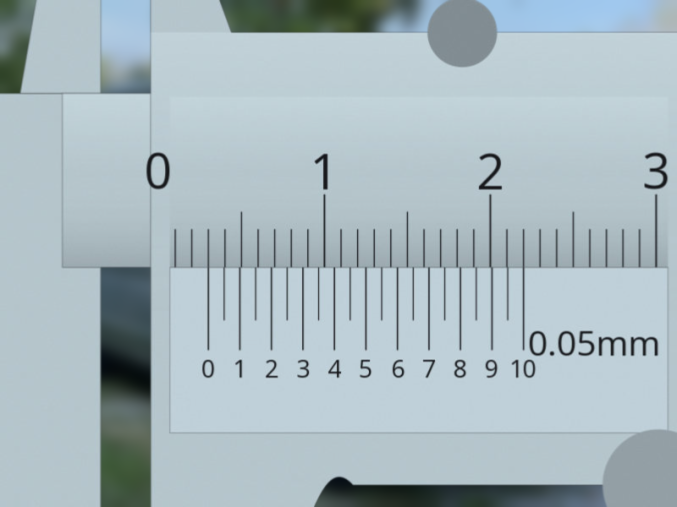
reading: 3.0
